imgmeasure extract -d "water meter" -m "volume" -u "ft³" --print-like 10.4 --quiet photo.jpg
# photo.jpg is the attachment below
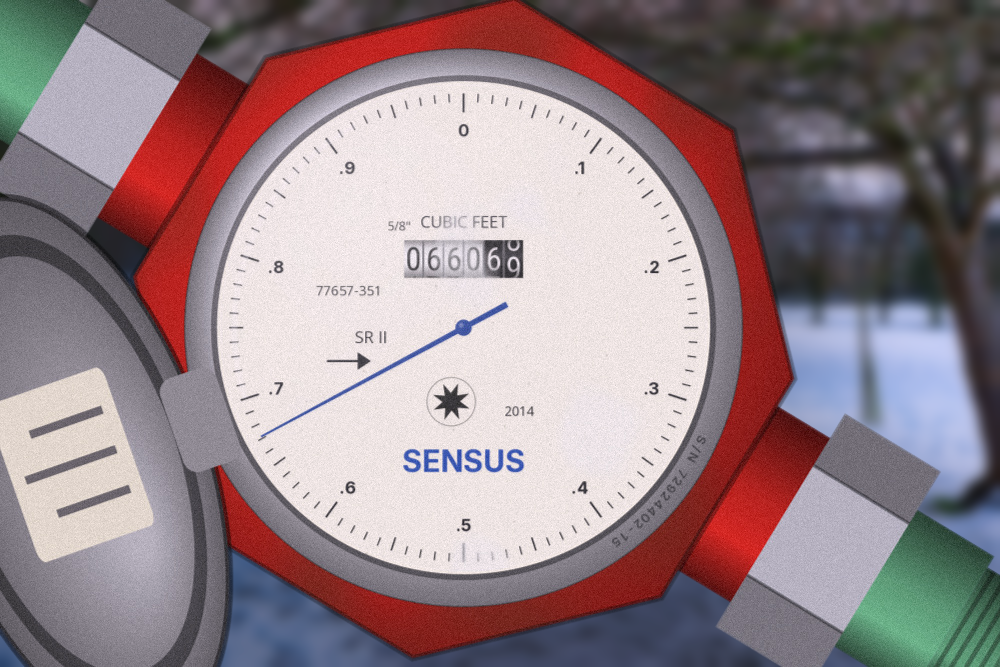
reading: 66068.67
